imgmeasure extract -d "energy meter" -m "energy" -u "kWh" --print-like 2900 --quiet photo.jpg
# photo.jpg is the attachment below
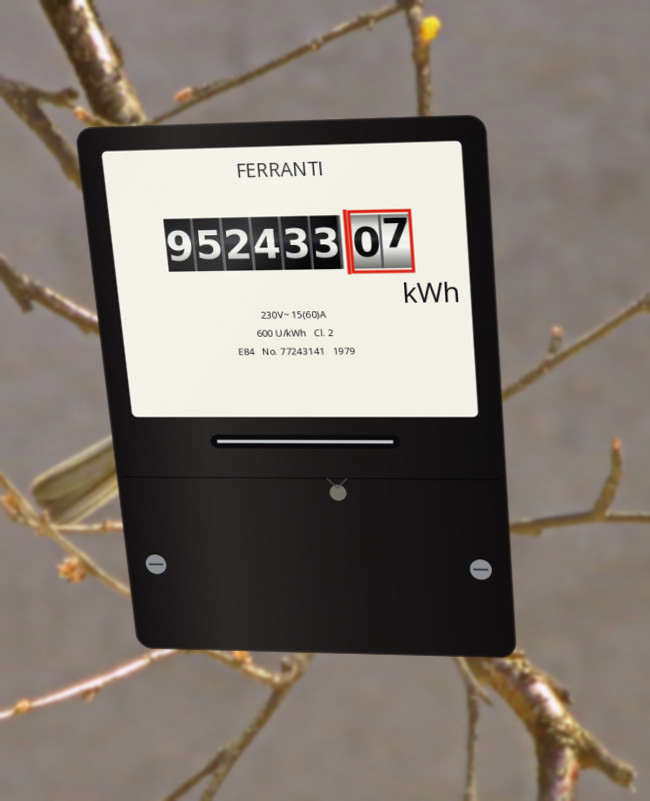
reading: 952433.07
